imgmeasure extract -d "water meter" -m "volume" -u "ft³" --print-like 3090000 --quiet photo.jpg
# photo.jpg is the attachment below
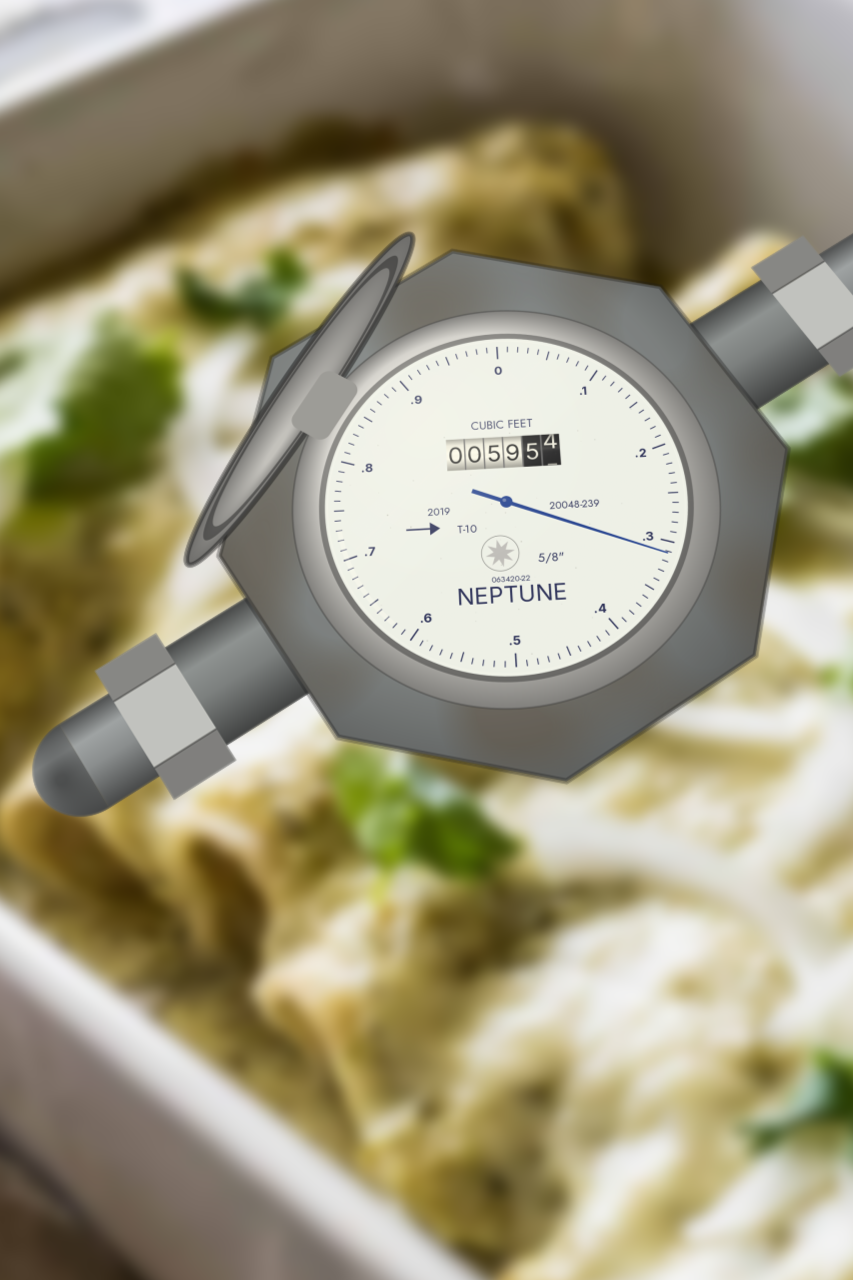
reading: 5954.31
